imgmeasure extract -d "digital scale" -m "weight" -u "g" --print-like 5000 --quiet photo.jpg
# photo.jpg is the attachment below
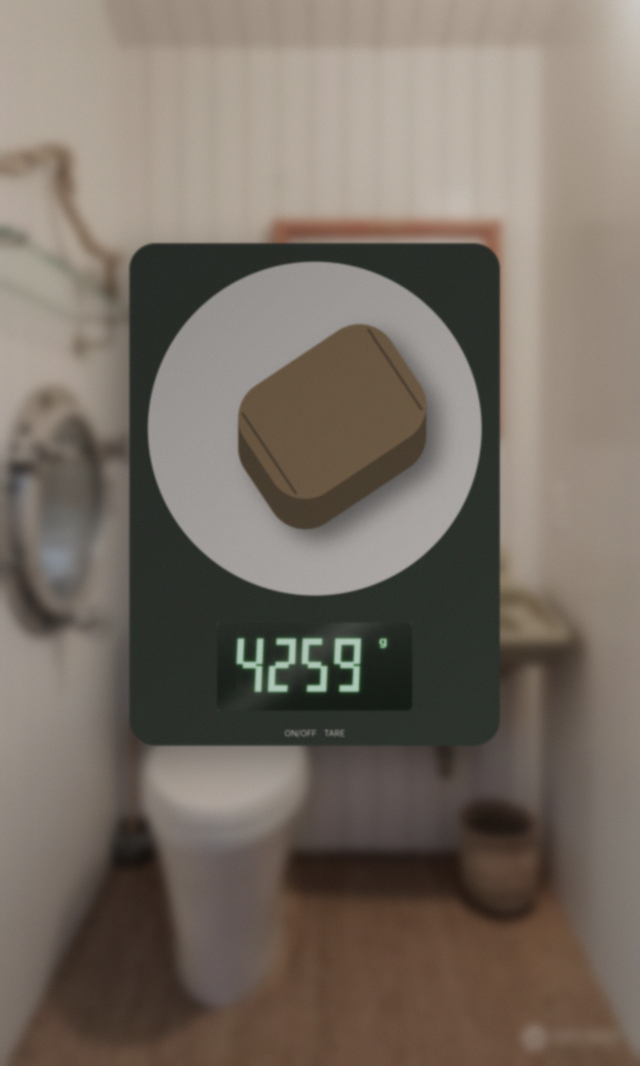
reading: 4259
